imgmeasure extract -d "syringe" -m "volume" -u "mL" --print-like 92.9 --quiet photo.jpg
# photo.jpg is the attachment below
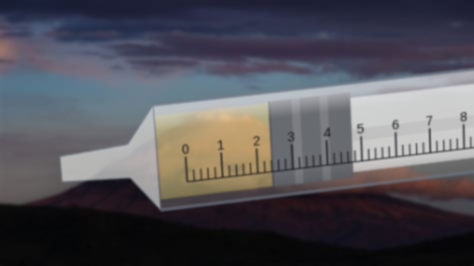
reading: 2.4
